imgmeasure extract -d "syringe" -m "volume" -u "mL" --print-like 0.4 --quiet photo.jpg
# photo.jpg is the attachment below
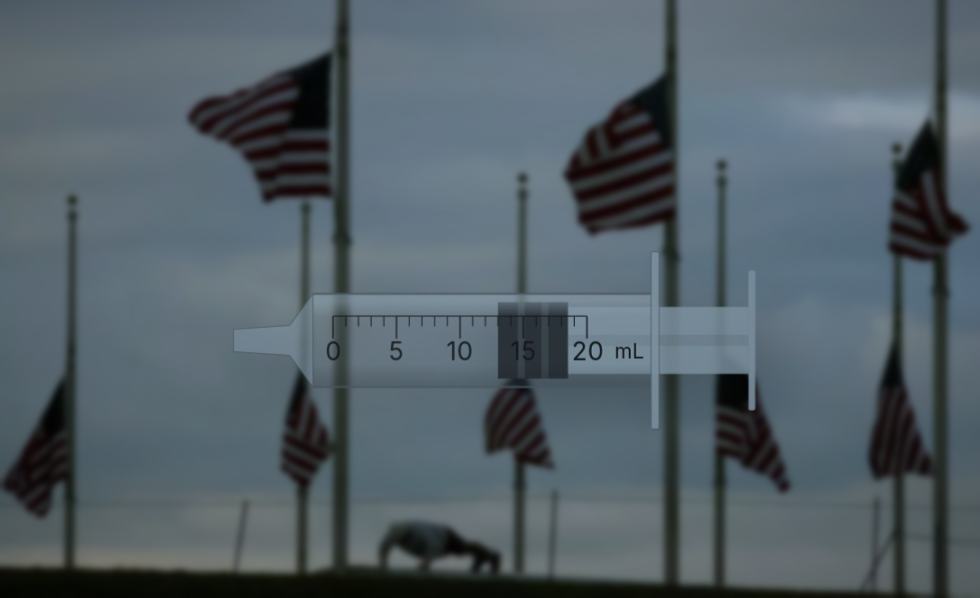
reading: 13
